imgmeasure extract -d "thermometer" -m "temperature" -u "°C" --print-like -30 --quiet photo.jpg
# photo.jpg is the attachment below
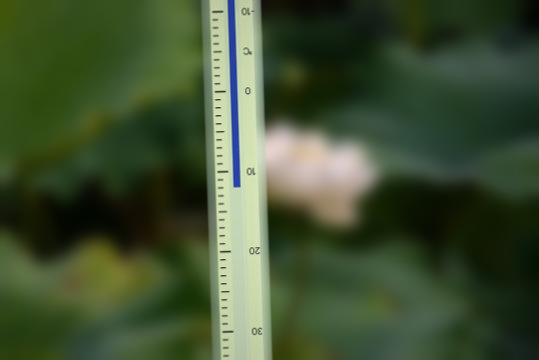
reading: 12
